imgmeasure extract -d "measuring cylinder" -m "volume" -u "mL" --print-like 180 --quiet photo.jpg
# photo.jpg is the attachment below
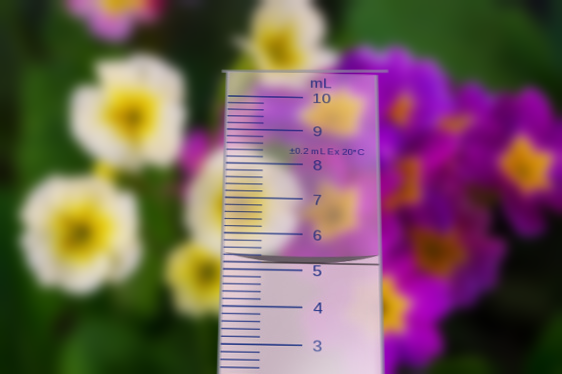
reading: 5.2
